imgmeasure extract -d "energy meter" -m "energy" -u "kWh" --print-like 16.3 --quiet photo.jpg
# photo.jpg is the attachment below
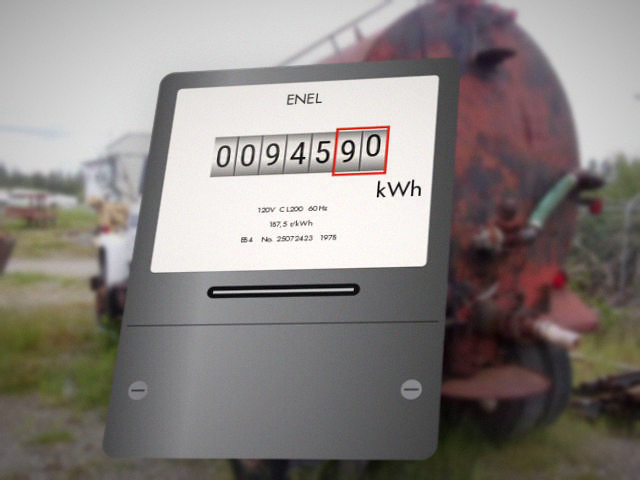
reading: 945.90
